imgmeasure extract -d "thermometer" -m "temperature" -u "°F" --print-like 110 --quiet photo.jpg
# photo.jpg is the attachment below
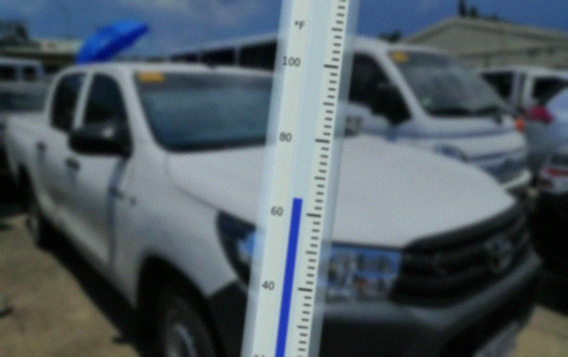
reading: 64
